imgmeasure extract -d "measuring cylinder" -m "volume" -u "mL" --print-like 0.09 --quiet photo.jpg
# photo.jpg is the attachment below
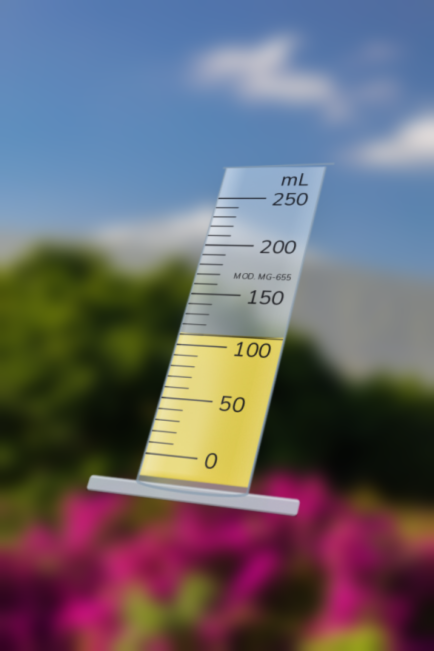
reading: 110
